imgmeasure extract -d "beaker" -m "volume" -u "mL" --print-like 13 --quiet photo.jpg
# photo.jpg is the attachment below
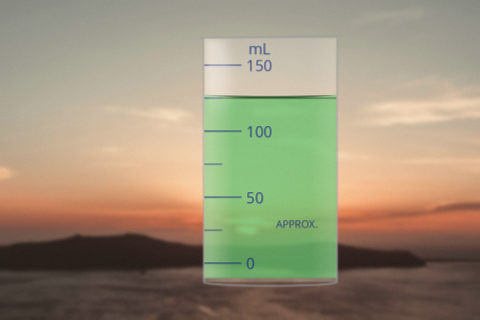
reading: 125
